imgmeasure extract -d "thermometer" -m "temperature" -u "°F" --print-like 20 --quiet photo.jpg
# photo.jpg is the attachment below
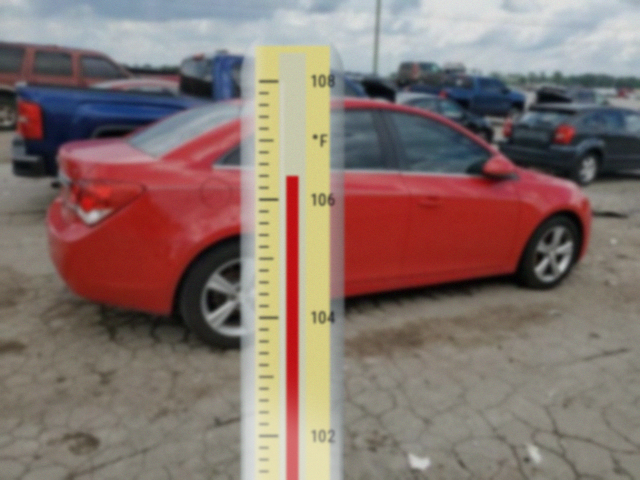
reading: 106.4
